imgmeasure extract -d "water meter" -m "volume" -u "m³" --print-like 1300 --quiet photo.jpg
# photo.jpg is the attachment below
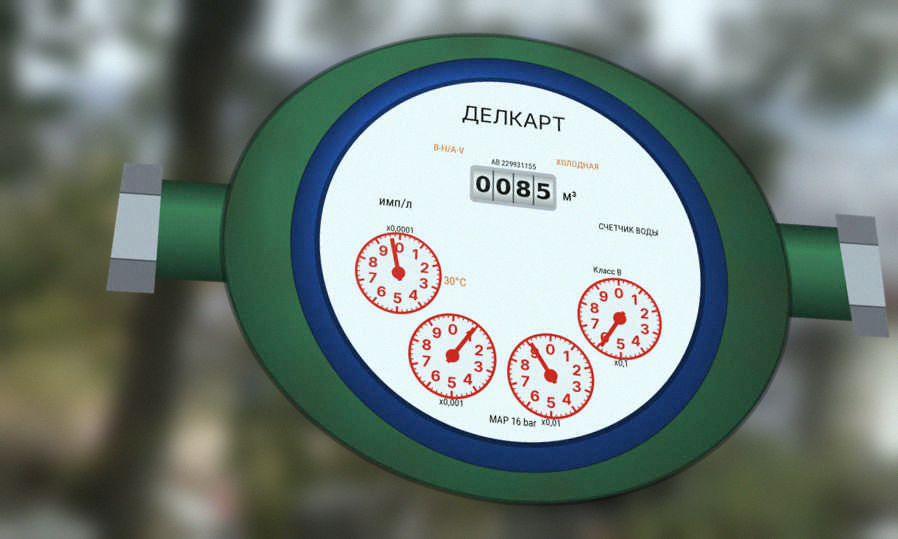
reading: 85.5909
